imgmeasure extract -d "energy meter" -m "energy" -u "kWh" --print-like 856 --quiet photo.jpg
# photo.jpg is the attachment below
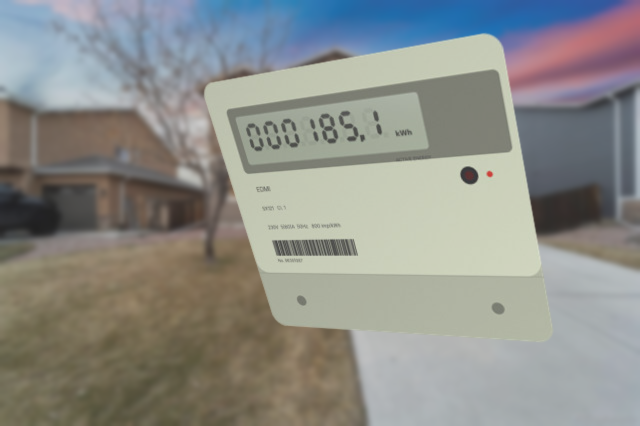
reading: 185.1
